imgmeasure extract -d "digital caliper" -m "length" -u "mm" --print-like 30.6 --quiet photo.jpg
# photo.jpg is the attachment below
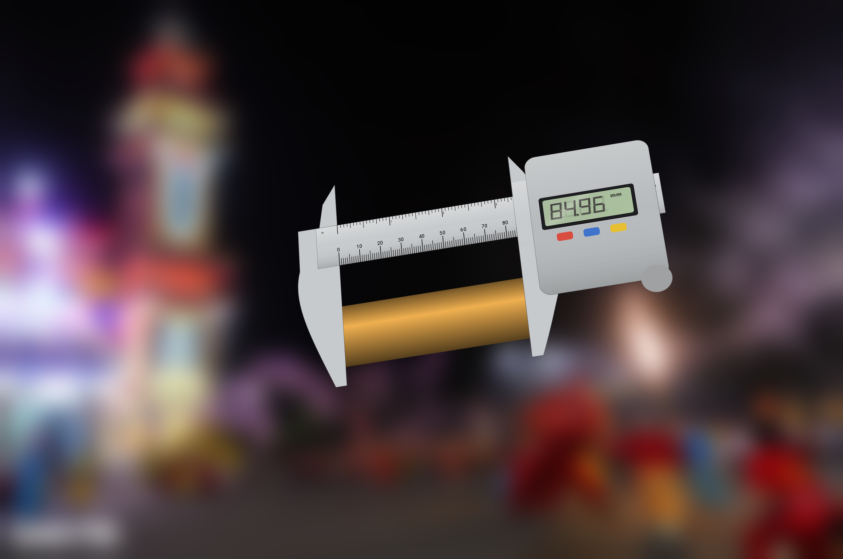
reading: 84.96
